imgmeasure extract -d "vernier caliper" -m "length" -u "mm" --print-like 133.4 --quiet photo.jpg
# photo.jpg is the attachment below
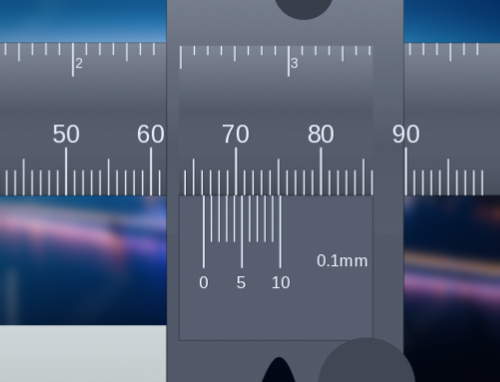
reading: 66.2
